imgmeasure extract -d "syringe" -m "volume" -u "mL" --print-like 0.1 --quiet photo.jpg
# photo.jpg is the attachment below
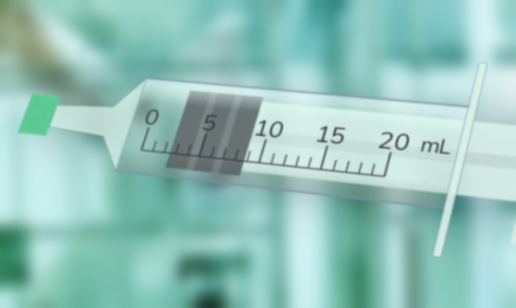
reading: 2.5
